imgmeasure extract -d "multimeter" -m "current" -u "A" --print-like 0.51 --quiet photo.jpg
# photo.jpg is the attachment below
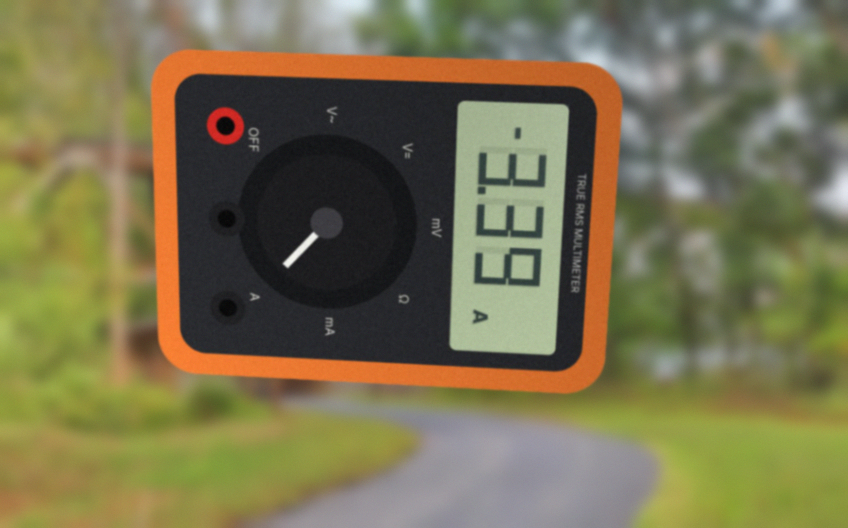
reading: -3.39
